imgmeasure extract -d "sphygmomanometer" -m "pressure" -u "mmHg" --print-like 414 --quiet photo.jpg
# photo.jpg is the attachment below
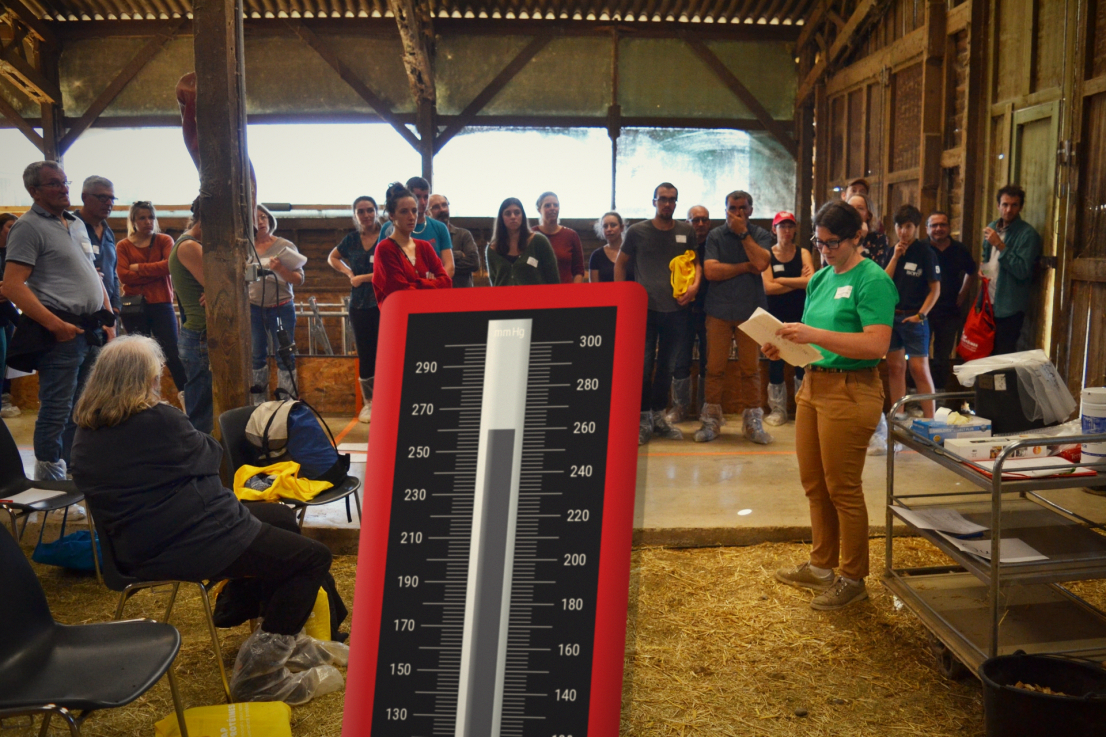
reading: 260
